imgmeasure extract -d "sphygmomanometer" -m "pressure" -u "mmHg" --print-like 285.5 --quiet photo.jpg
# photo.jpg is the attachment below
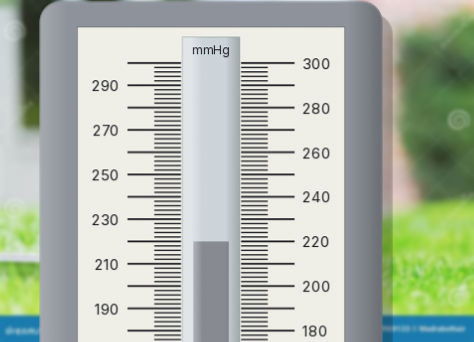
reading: 220
